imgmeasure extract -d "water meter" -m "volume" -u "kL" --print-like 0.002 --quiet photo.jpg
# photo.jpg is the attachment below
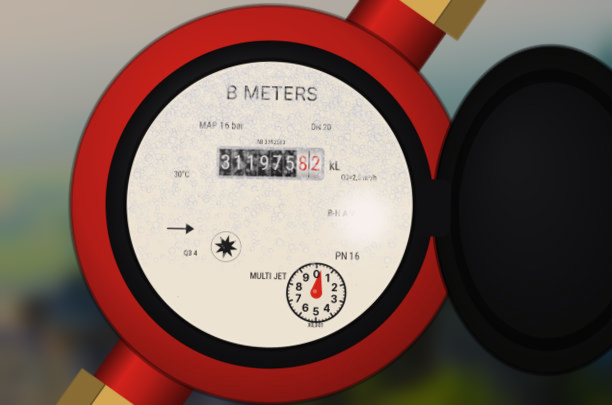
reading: 311975.820
